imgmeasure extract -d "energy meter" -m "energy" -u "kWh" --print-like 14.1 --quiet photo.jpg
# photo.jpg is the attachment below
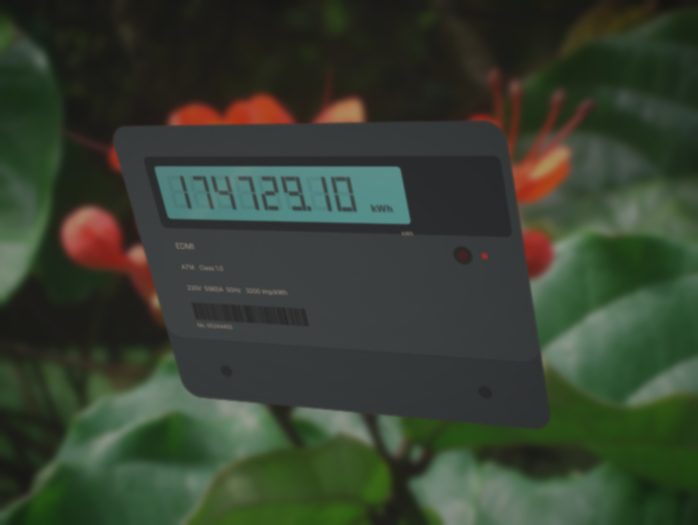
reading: 174729.10
